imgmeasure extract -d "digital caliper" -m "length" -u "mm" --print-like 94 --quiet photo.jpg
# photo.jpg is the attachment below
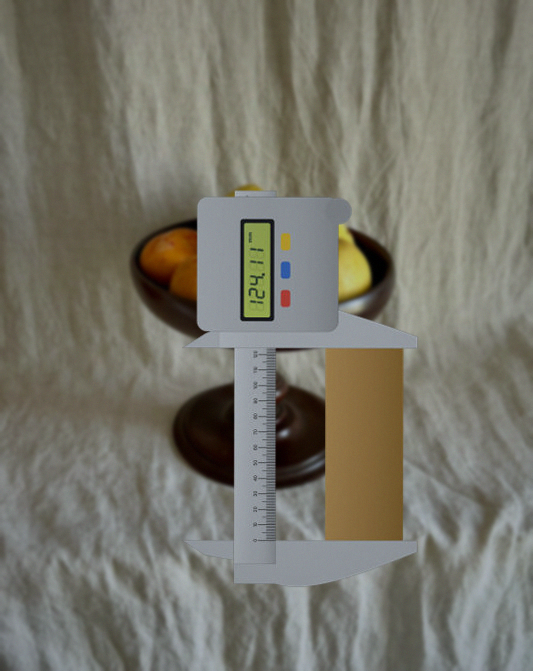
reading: 124.11
